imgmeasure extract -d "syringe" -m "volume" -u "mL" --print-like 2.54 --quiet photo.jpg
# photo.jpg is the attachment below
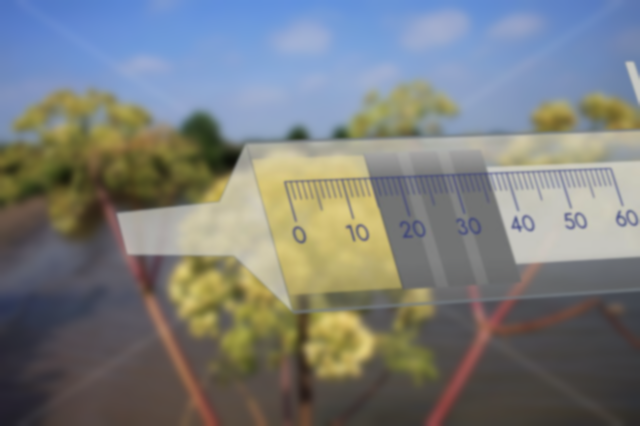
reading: 15
